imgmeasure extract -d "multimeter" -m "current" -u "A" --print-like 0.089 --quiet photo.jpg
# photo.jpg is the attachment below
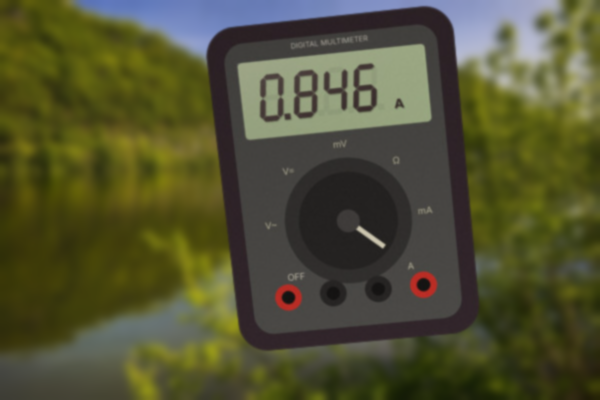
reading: 0.846
